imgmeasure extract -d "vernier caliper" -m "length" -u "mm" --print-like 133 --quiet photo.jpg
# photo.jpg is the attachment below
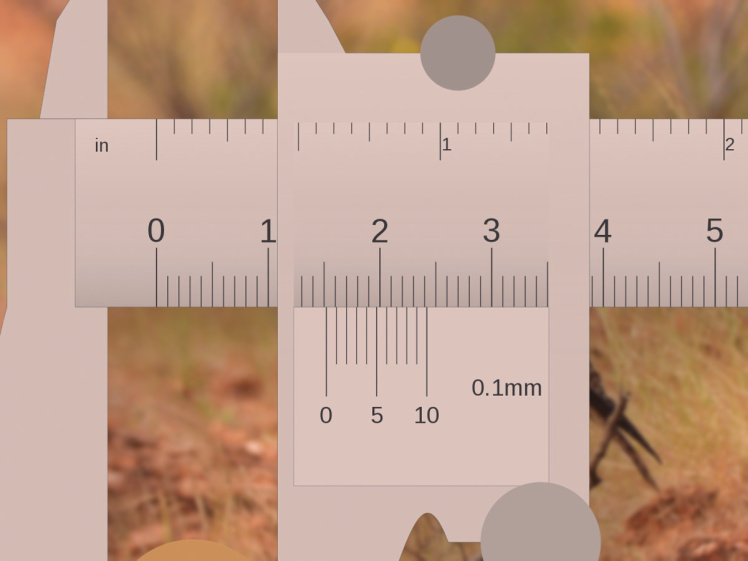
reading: 15.2
